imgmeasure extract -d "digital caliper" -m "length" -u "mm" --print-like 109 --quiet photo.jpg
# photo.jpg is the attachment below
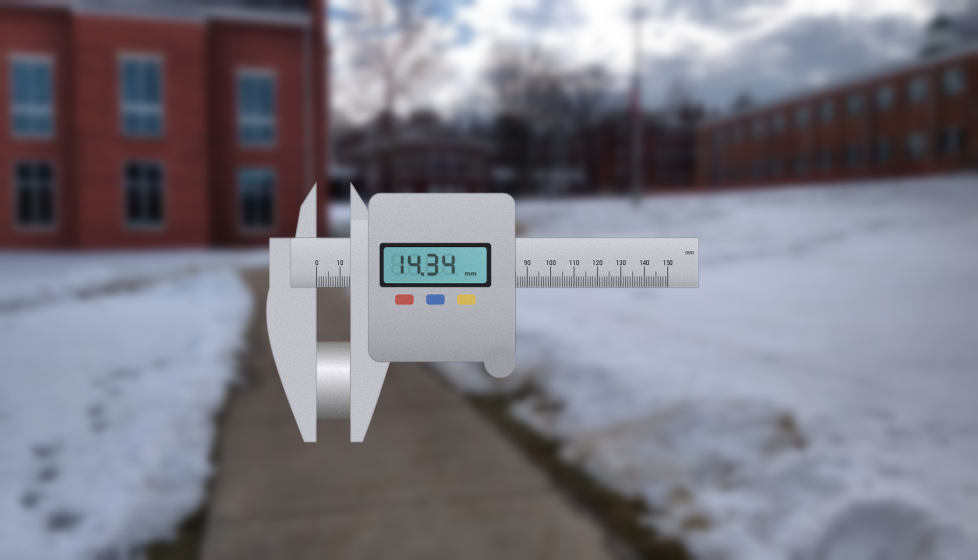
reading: 14.34
